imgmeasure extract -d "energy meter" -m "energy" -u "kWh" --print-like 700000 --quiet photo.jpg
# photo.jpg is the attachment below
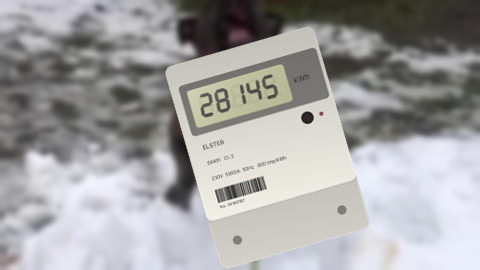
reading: 28145
